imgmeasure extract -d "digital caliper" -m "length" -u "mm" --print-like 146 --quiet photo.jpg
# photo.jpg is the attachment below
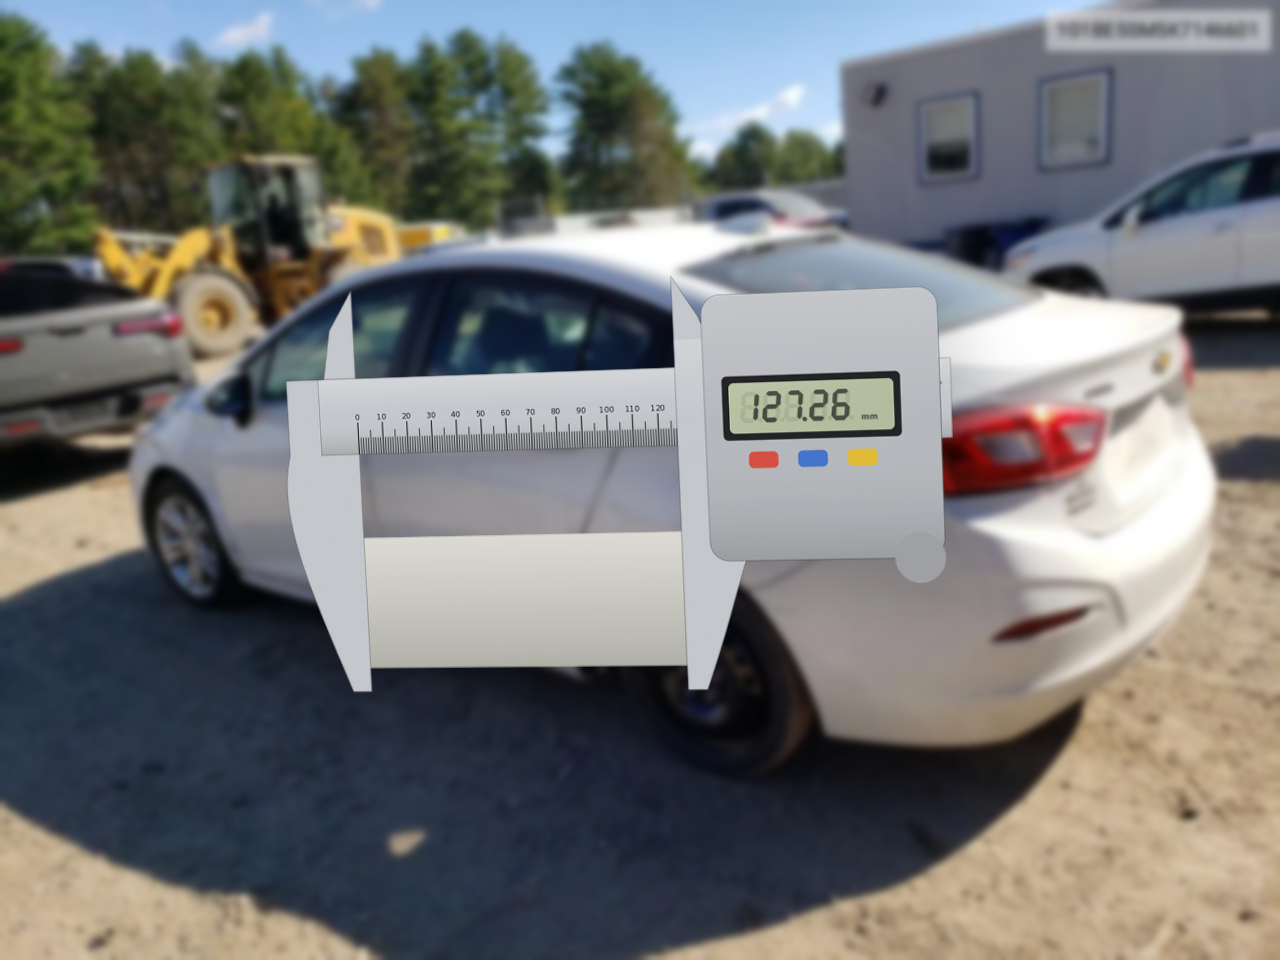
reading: 127.26
